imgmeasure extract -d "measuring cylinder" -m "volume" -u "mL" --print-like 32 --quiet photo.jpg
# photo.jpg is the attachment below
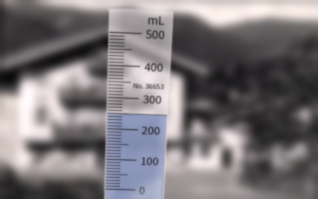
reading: 250
